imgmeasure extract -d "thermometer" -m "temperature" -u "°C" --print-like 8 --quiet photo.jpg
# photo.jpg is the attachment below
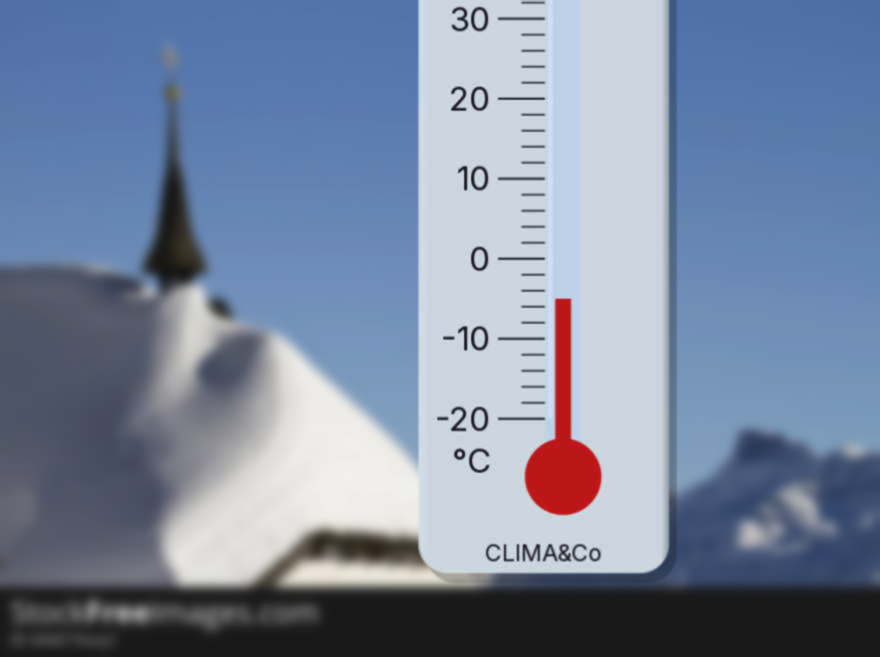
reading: -5
